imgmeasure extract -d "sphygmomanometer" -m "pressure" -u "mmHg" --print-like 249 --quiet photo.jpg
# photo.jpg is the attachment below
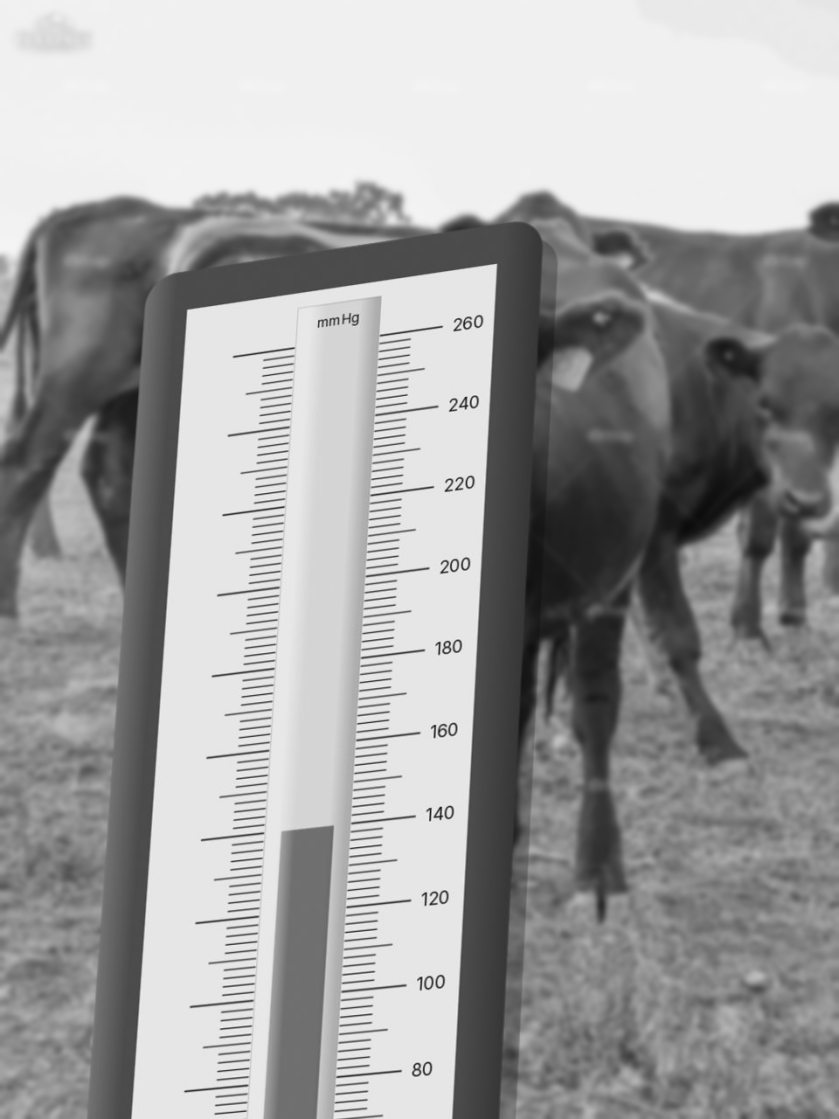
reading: 140
